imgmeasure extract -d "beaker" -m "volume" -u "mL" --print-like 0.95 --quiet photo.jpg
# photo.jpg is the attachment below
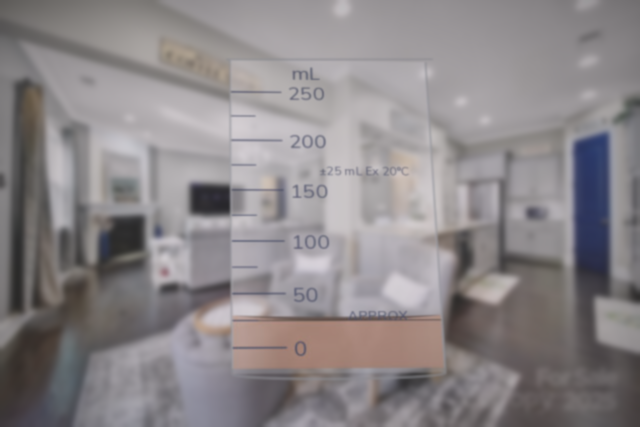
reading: 25
